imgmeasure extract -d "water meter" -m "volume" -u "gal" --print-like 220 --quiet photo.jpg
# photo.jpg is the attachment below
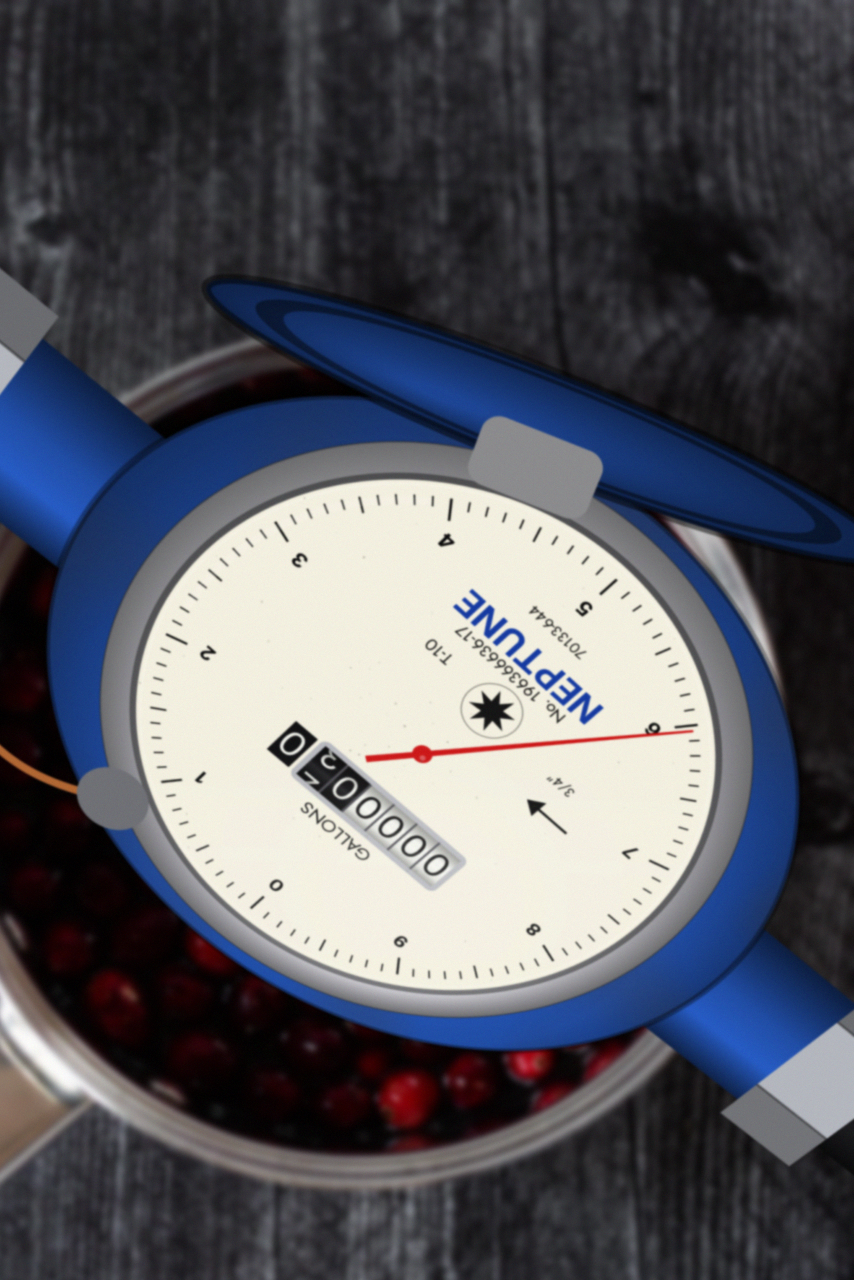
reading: 26.0
